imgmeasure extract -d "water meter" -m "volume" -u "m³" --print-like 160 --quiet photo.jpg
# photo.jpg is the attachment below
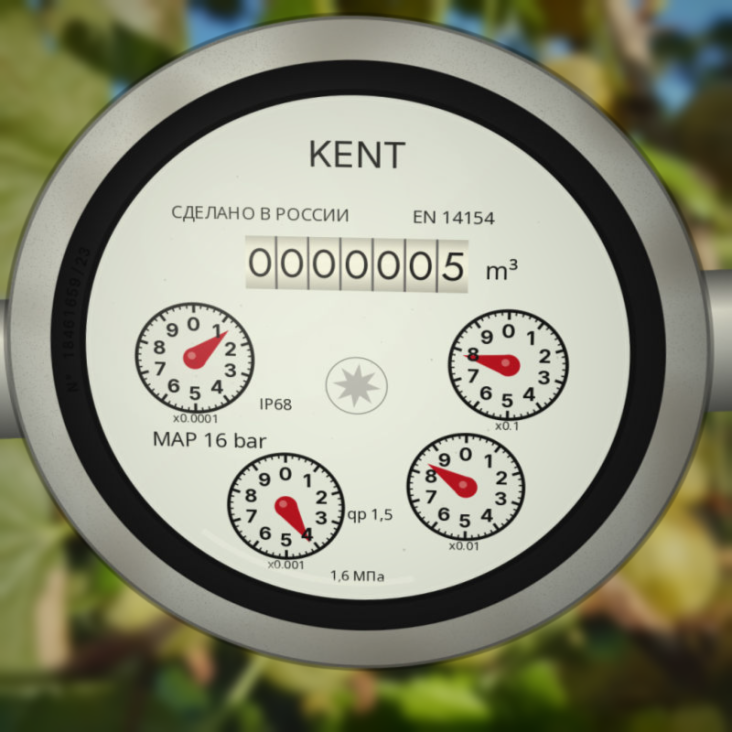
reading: 5.7841
